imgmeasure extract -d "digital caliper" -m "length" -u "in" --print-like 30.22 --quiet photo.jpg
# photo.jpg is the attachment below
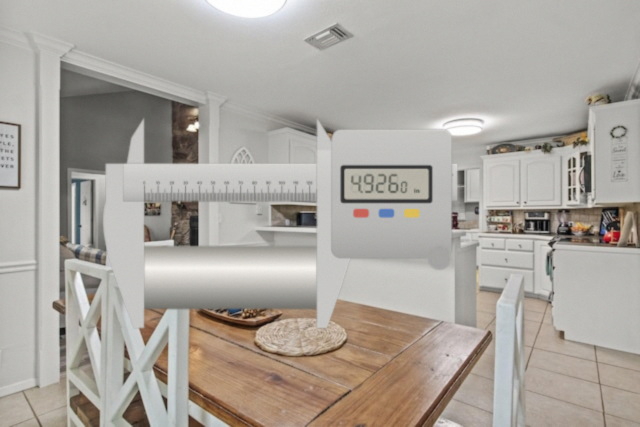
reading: 4.9260
